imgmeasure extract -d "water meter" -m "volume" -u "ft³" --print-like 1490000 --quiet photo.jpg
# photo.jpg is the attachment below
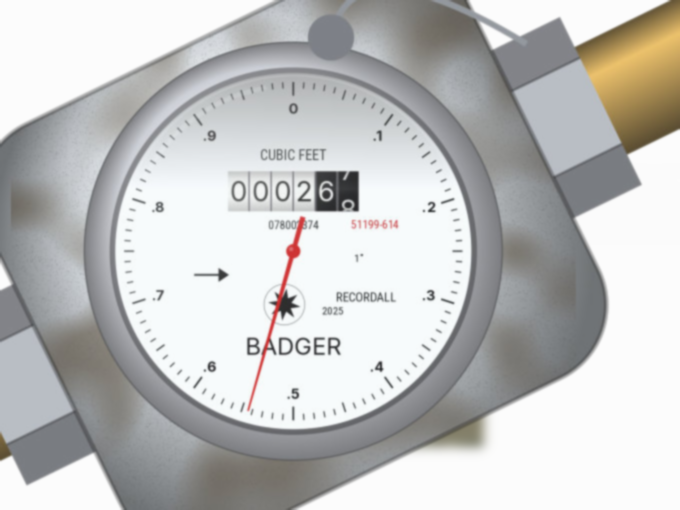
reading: 267.54
